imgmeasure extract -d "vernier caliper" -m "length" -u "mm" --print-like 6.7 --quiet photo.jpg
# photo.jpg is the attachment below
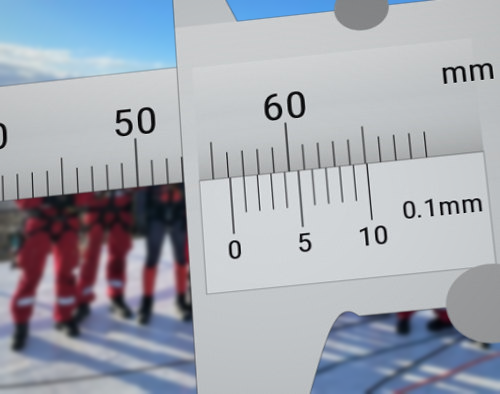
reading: 56.1
